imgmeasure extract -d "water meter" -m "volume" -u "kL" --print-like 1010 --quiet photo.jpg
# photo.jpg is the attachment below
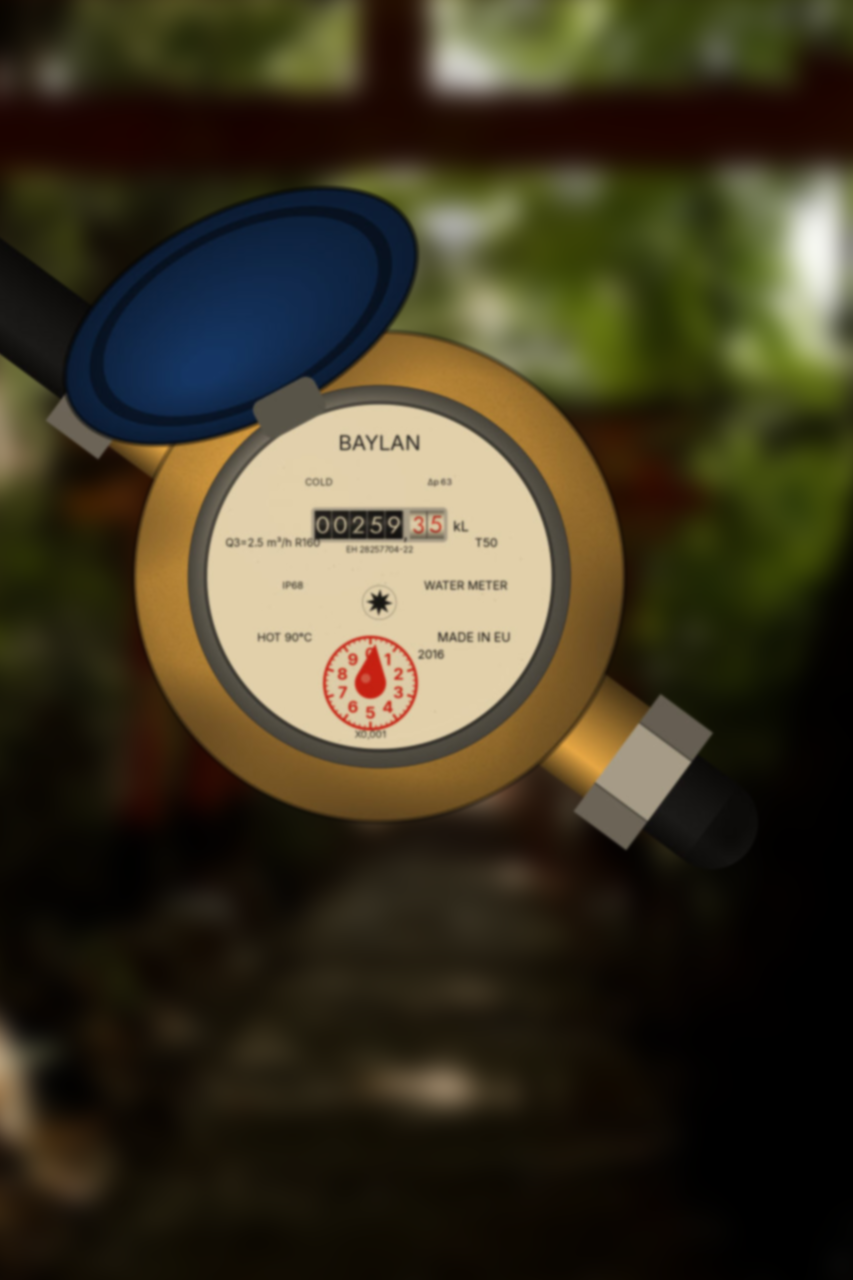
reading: 259.350
